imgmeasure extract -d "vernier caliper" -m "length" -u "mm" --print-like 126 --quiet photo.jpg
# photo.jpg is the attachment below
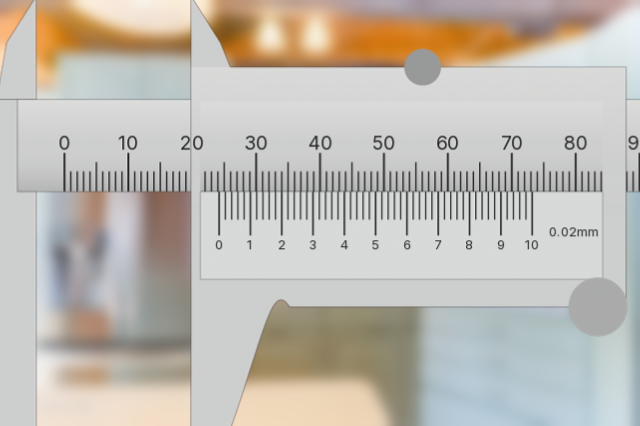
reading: 24.2
